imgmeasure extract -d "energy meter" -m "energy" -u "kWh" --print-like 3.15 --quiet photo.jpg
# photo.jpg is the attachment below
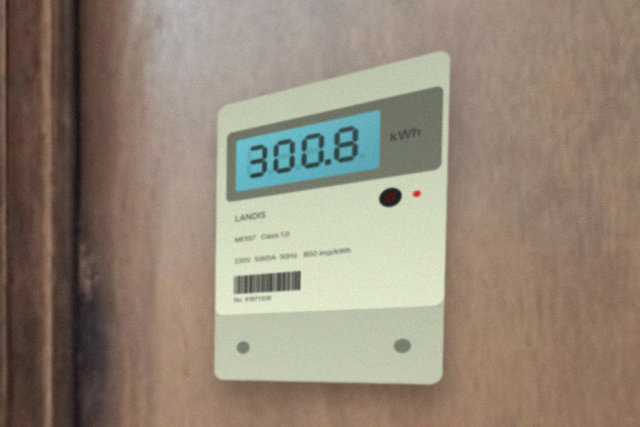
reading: 300.8
